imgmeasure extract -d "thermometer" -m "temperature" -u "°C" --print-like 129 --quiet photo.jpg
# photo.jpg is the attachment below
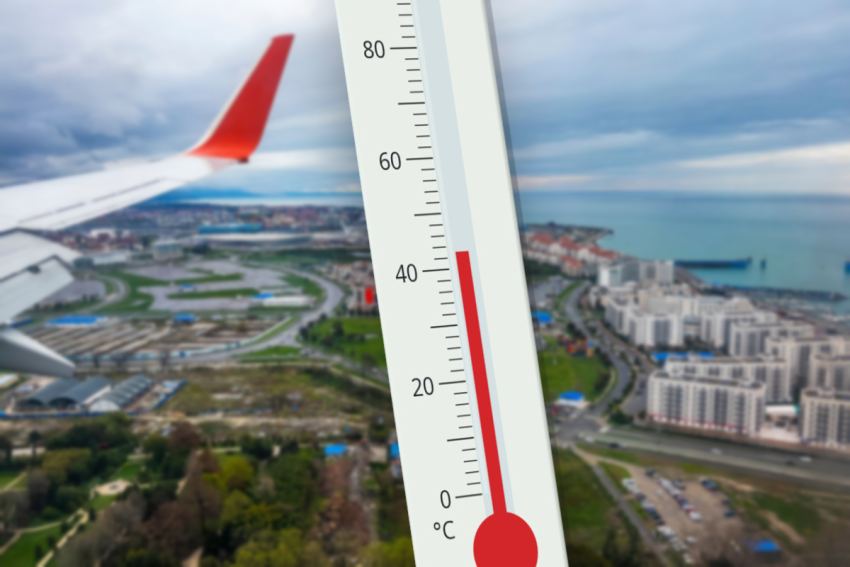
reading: 43
